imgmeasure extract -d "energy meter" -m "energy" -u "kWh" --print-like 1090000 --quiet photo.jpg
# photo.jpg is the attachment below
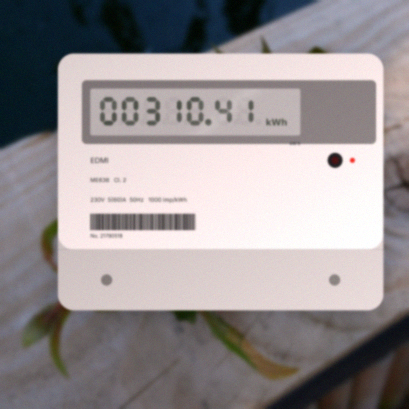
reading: 310.41
